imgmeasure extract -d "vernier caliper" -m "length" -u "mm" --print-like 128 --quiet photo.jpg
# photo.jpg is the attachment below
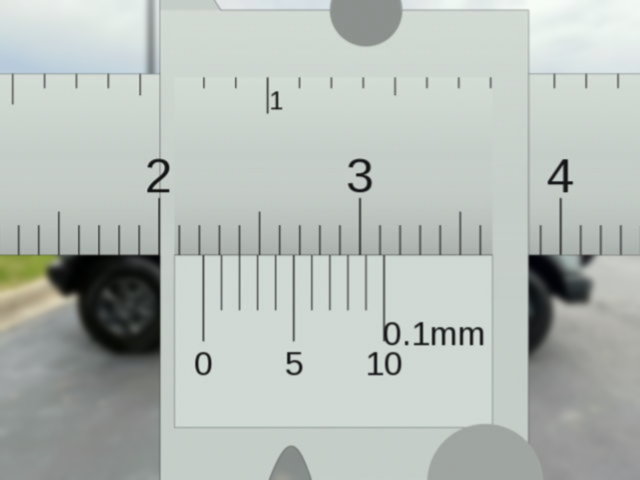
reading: 22.2
